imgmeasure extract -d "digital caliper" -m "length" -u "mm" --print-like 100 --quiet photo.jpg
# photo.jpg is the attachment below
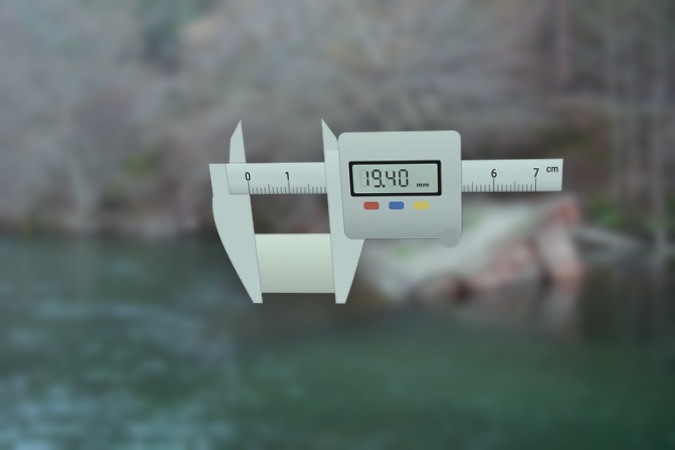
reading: 19.40
